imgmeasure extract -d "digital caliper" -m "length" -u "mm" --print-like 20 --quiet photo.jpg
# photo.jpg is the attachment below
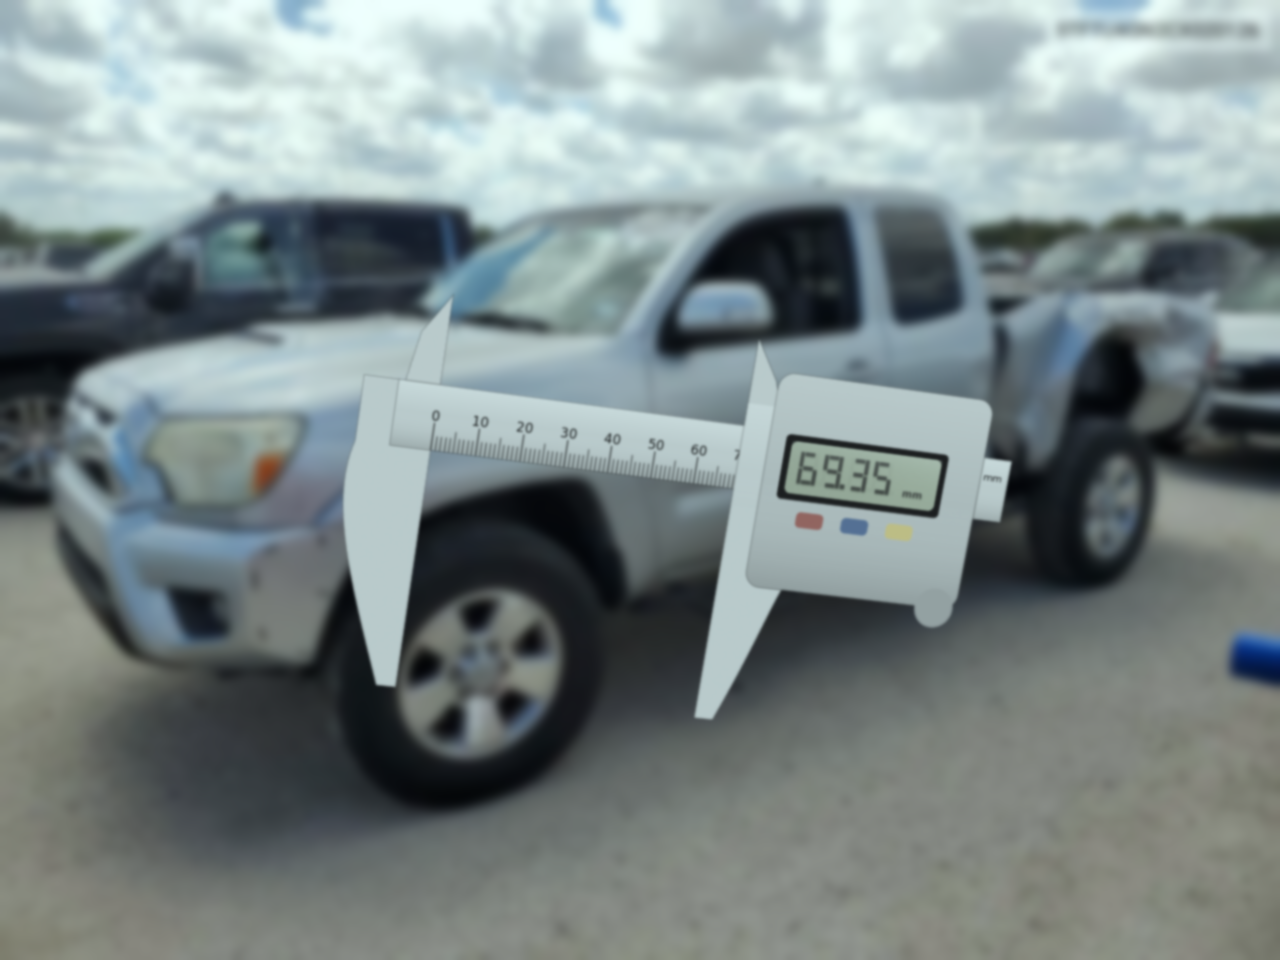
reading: 69.35
